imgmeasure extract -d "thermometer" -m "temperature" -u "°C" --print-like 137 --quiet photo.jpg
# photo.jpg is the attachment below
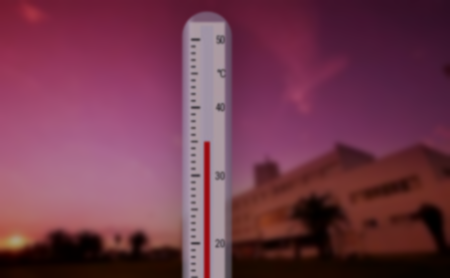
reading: 35
